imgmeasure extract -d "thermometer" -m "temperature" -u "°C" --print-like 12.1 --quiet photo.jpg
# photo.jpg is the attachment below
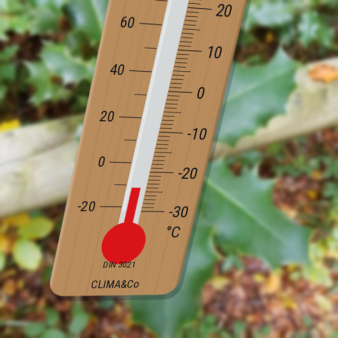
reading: -24
